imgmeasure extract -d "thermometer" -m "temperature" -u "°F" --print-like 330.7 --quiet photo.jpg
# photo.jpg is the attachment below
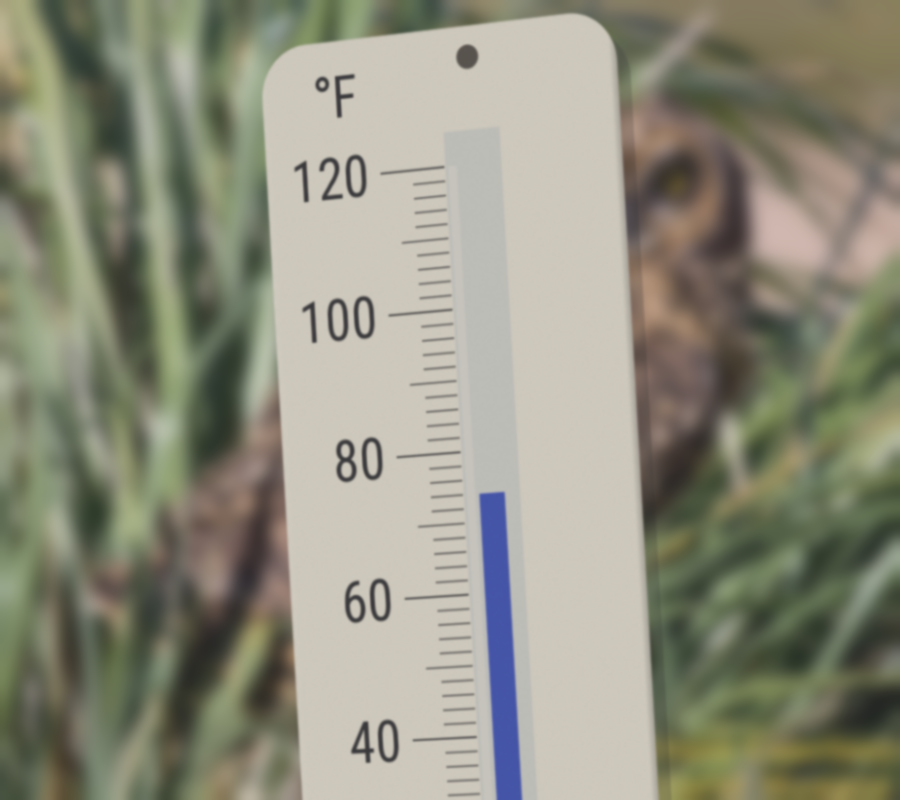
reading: 74
